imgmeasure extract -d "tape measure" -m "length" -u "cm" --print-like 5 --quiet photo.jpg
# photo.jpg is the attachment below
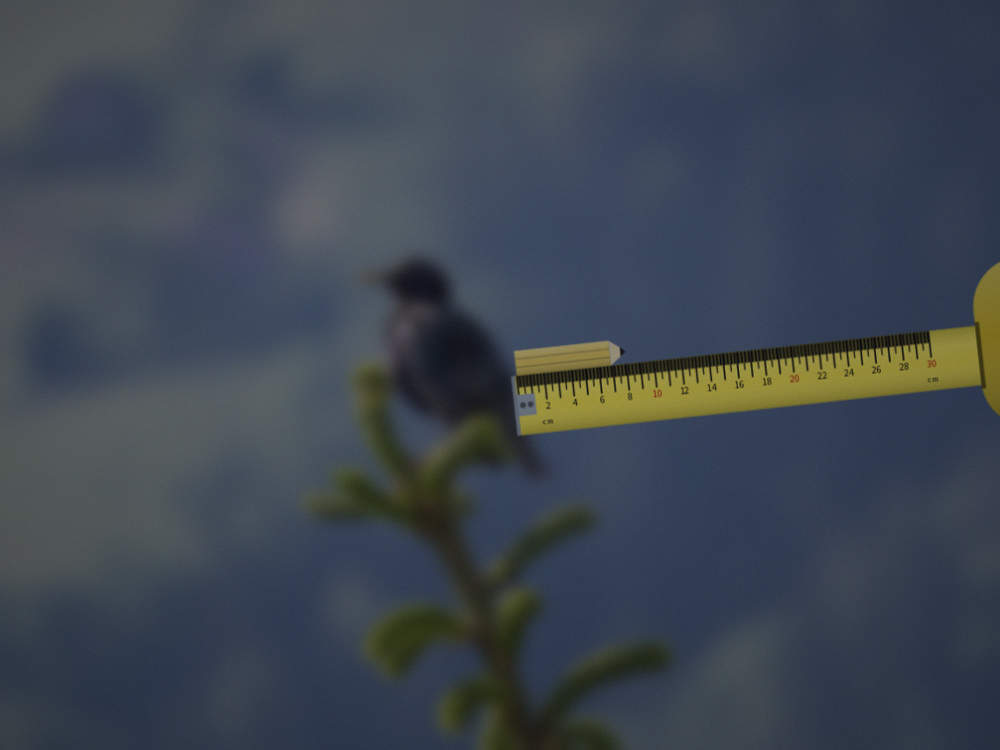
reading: 8
